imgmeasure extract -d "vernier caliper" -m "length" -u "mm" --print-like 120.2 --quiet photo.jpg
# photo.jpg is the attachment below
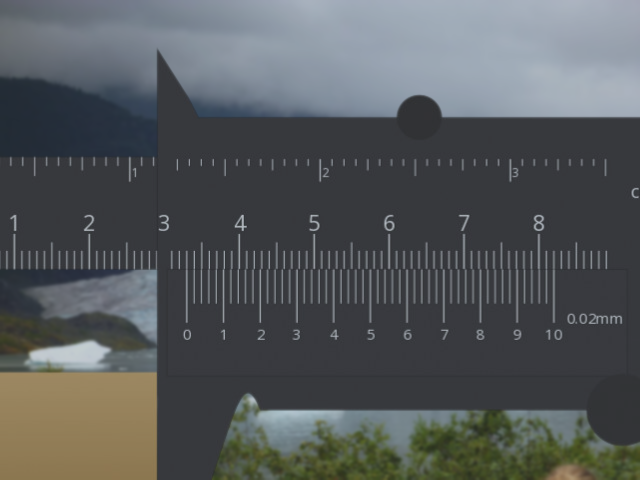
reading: 33.0
